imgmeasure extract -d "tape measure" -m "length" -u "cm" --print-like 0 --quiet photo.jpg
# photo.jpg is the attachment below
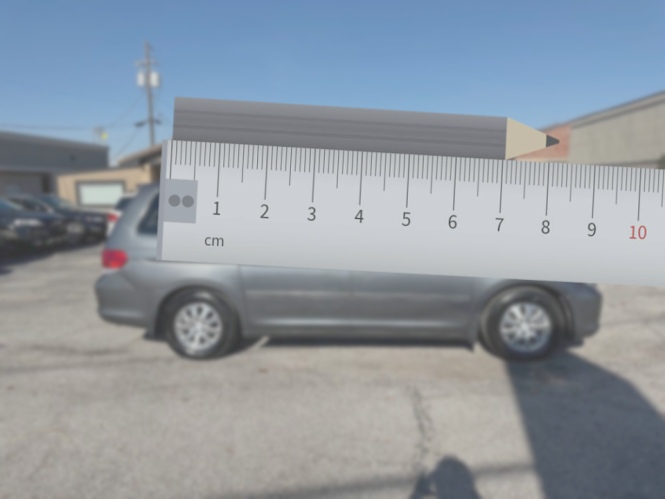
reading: 8.2
